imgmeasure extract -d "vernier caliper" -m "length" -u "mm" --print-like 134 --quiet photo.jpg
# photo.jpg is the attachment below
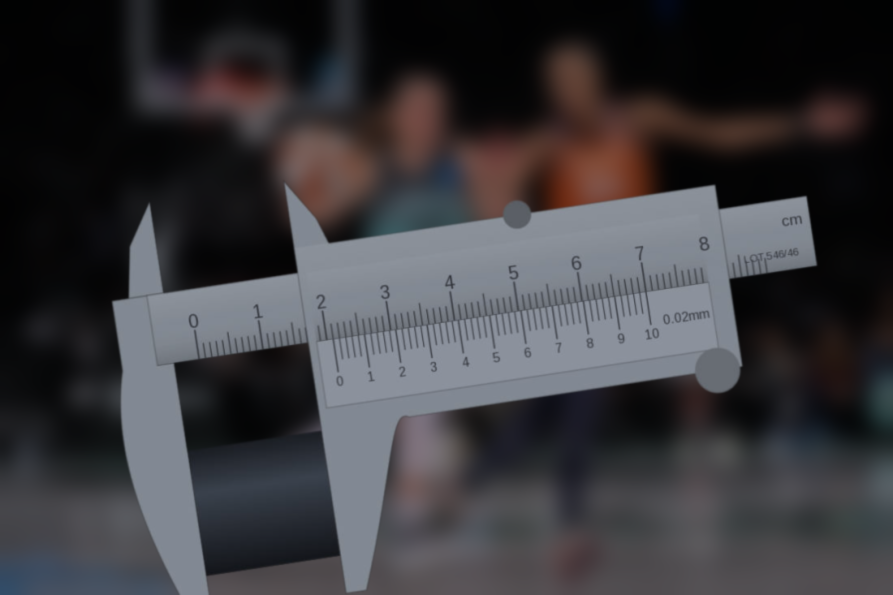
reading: 21.0
